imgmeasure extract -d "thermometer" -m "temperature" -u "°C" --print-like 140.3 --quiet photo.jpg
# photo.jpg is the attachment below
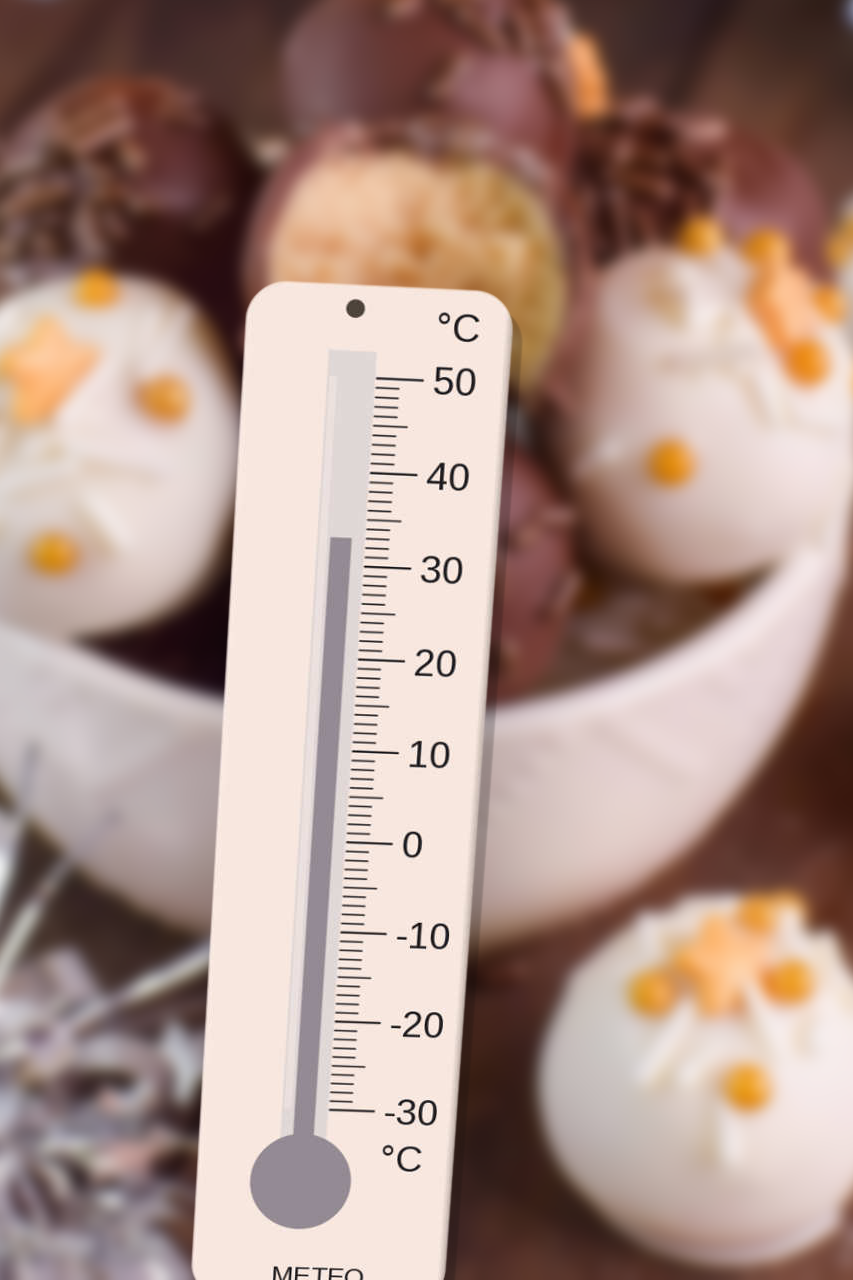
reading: 33
